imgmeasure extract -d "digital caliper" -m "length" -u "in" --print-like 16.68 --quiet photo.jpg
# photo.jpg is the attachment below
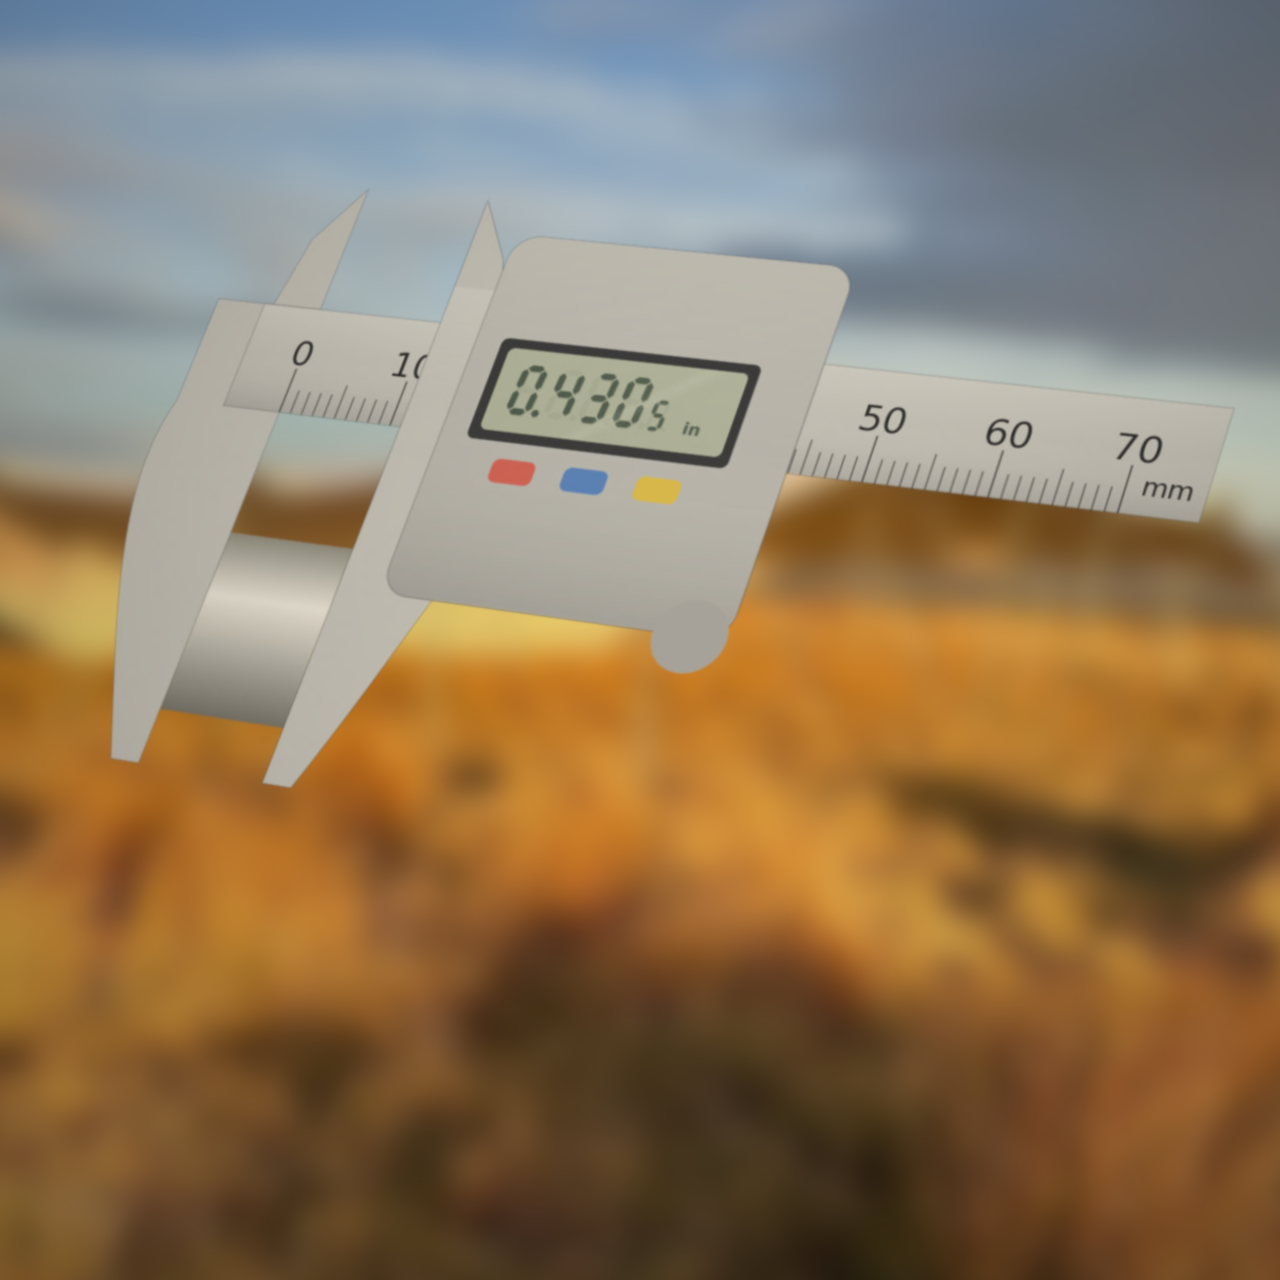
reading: 0.4305
